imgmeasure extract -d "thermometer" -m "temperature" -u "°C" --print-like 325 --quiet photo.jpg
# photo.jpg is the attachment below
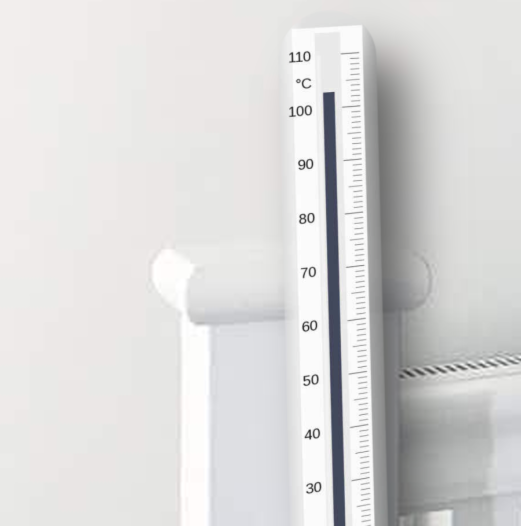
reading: 103
